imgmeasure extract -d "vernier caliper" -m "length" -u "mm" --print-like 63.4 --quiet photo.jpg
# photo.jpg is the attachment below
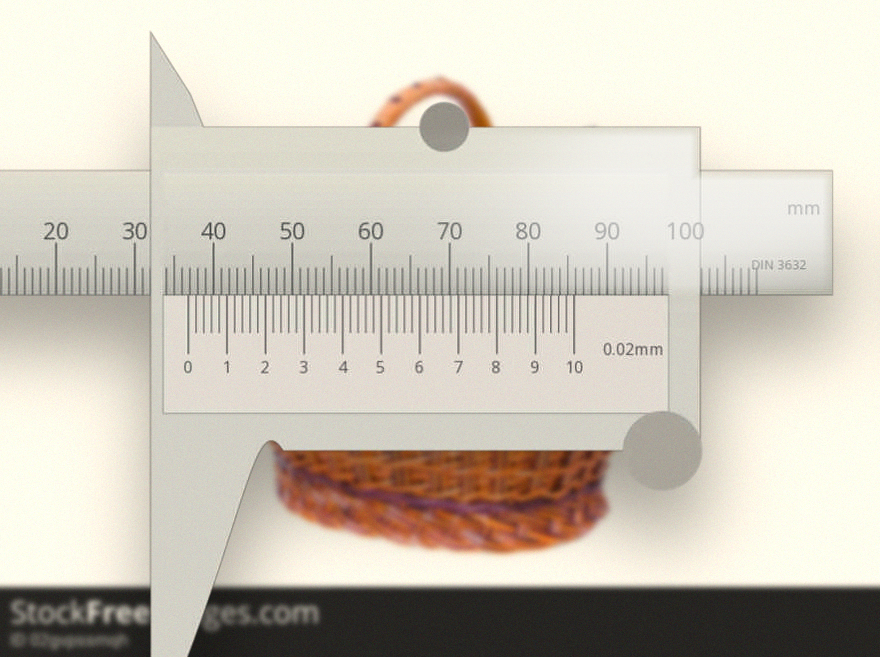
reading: 36.8
